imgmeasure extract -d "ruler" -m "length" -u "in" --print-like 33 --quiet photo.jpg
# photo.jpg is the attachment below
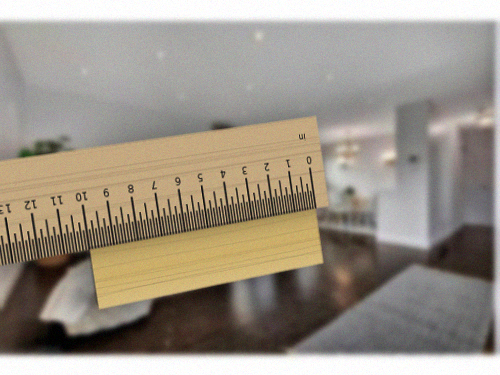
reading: 10
